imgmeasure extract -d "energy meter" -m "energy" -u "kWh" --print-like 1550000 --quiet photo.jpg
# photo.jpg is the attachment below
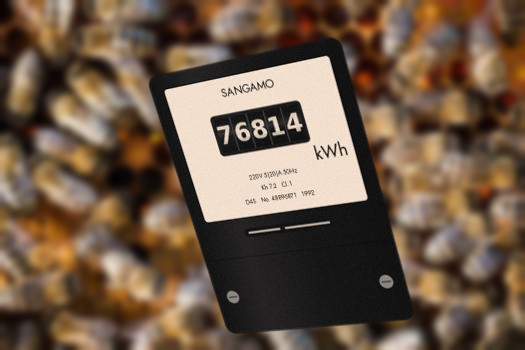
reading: 76814
